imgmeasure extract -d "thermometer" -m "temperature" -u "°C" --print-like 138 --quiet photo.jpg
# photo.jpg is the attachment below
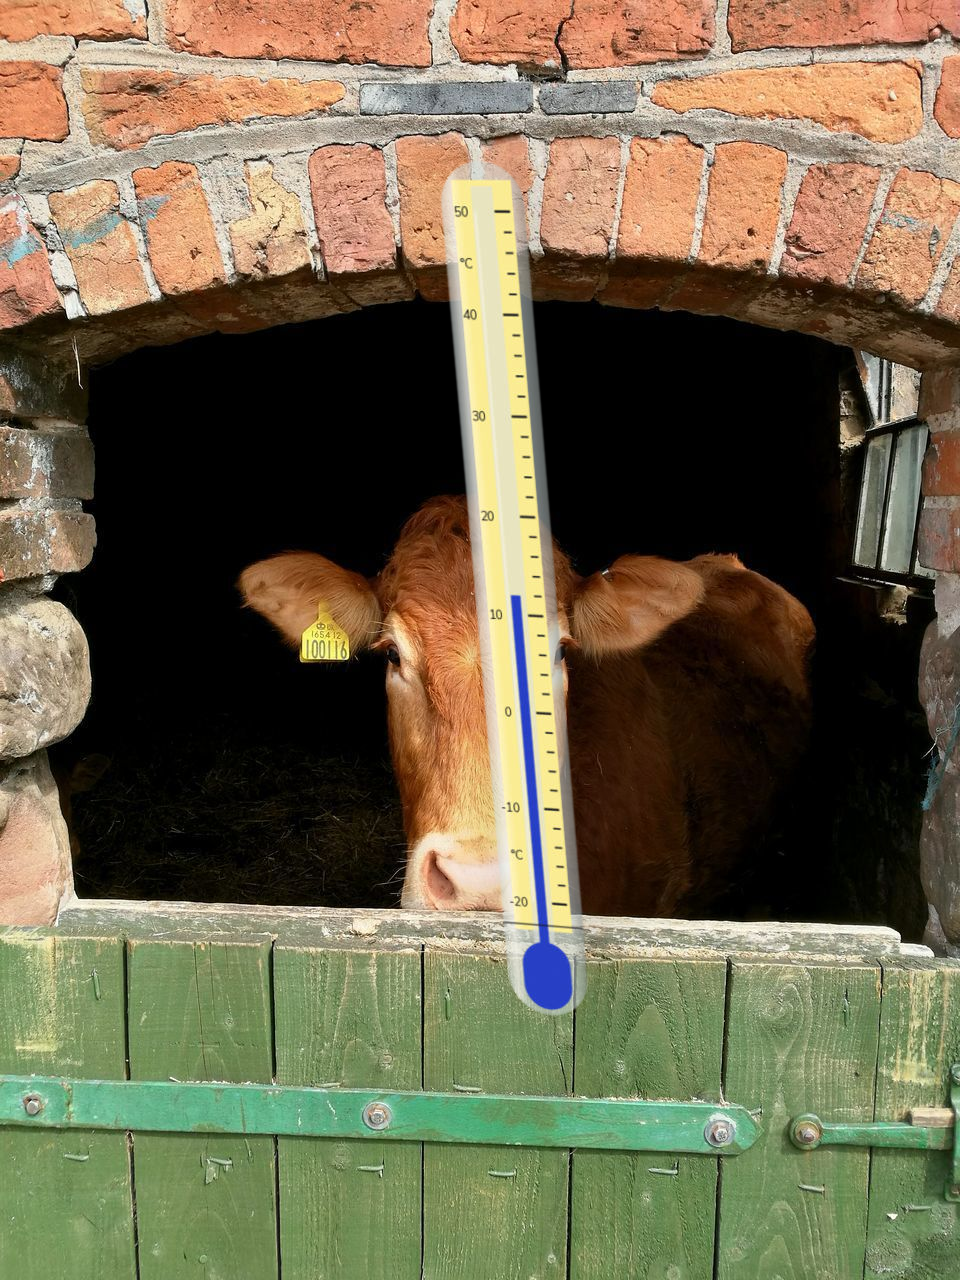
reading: 12
